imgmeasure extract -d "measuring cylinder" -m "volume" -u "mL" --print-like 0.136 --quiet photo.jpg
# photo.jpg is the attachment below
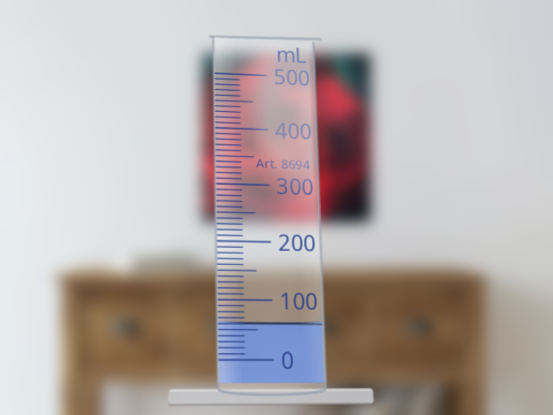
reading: 60
